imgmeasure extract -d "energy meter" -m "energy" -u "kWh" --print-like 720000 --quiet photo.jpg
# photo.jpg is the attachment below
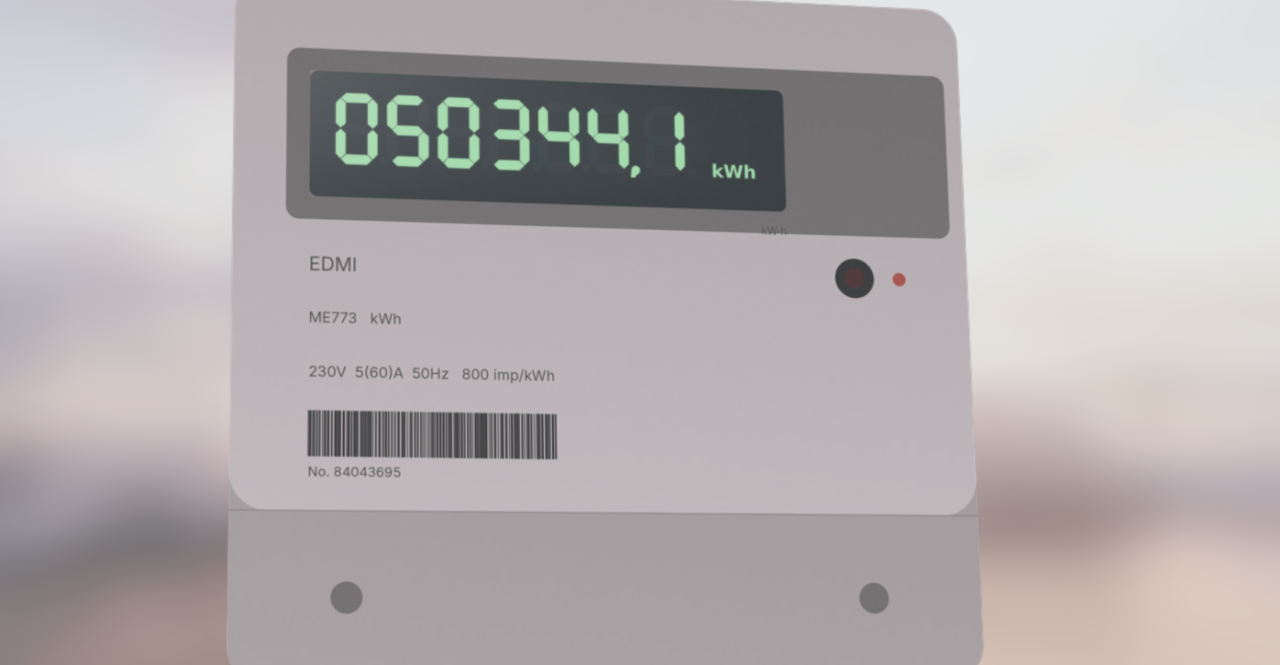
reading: 50344.1
